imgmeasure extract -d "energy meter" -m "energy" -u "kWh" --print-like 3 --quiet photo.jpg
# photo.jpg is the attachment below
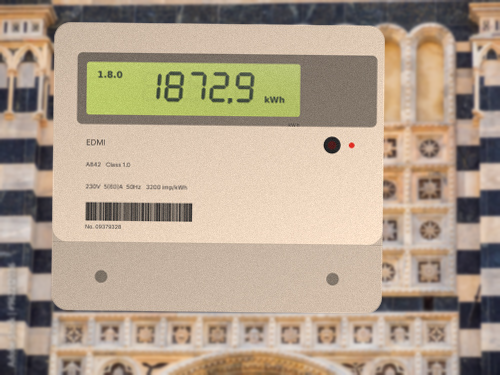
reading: 1872.9
